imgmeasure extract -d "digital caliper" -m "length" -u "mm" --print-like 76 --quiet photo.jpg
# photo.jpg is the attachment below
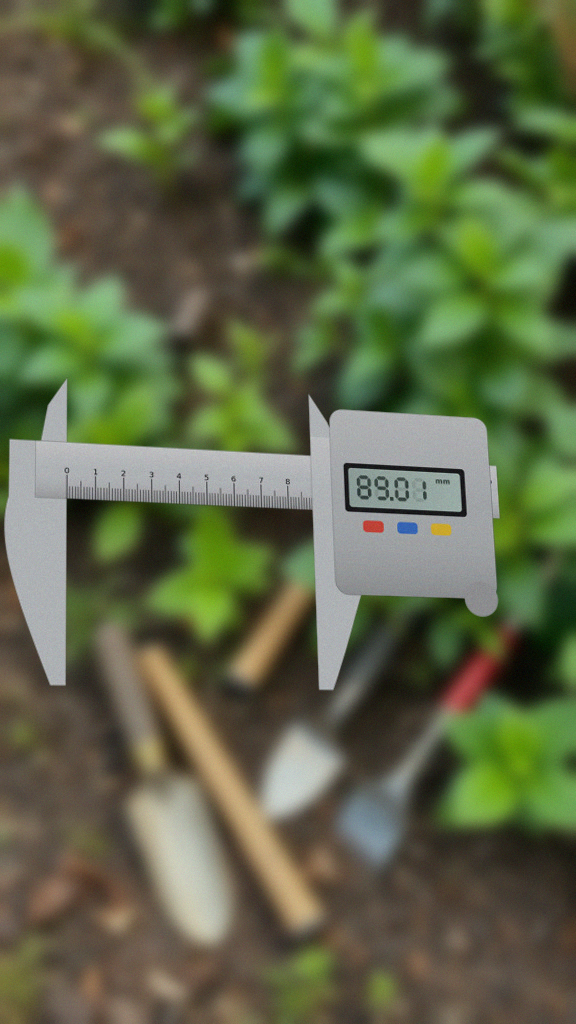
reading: 89.01
